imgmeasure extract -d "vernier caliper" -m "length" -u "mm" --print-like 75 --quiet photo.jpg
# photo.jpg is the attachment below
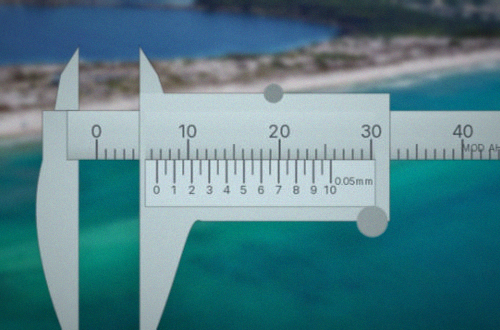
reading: 6.6
